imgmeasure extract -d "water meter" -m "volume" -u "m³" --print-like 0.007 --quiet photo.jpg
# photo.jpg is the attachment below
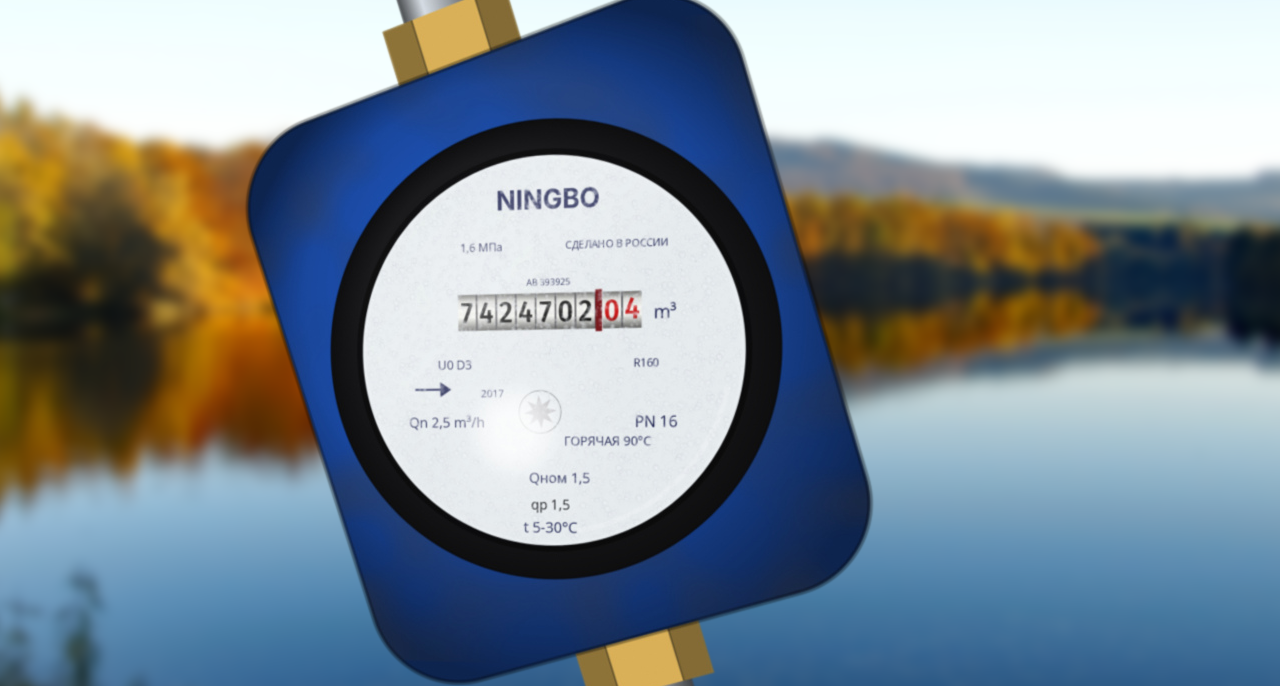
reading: 7424702.04
